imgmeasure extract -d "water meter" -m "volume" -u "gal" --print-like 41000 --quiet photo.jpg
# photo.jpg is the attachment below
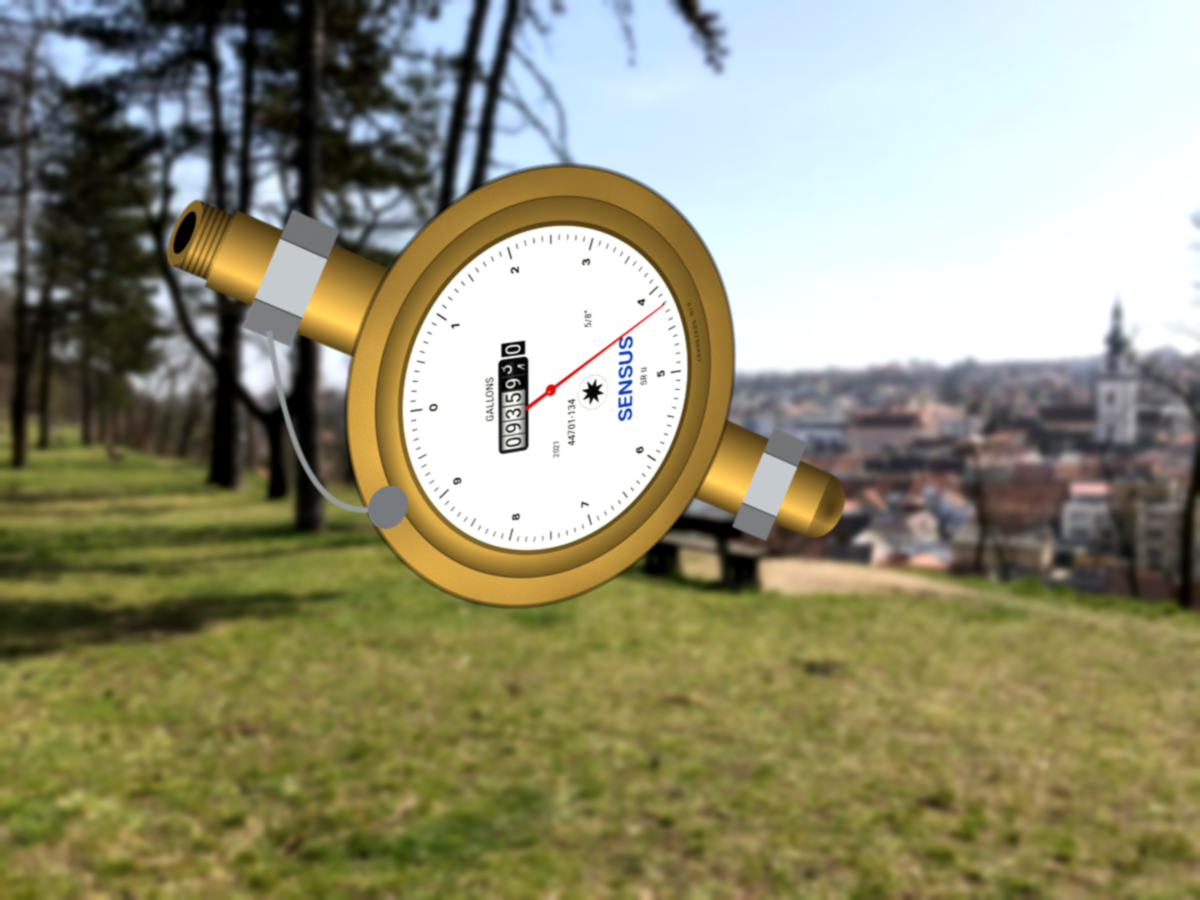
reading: 935934.2
